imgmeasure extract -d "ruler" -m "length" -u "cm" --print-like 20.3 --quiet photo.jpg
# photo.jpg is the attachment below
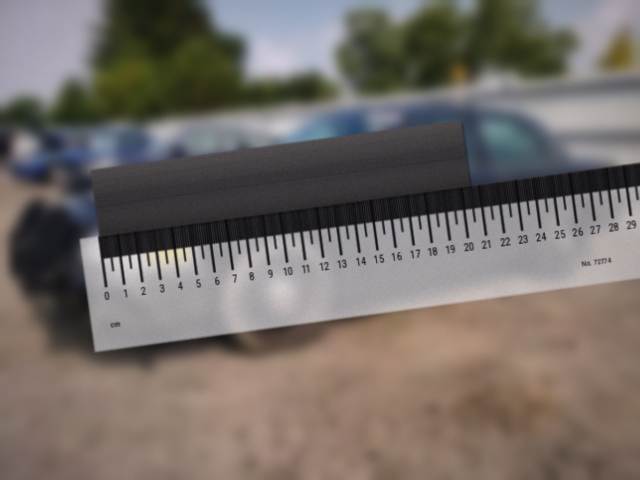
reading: 20.5
